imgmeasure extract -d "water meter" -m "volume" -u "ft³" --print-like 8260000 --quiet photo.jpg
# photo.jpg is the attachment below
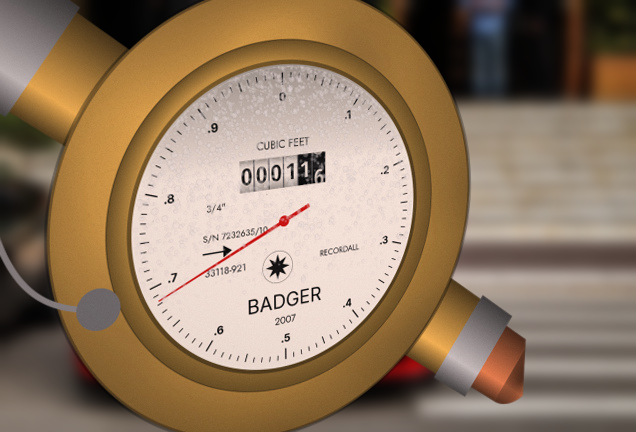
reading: 115.68
